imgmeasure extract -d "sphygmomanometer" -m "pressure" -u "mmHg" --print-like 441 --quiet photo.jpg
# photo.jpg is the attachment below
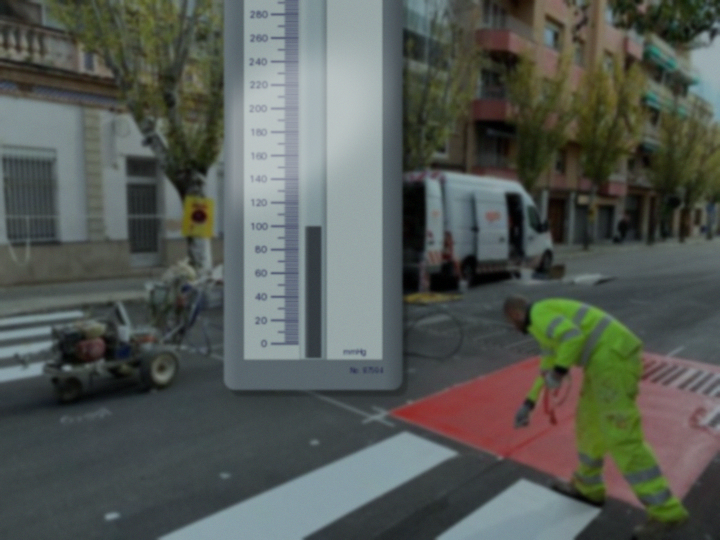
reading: 100
